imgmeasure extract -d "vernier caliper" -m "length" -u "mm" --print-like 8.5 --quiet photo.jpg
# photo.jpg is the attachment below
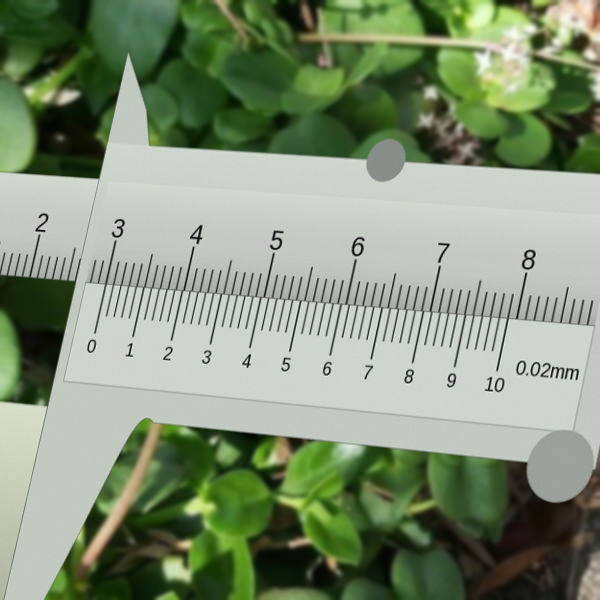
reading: 30.0
